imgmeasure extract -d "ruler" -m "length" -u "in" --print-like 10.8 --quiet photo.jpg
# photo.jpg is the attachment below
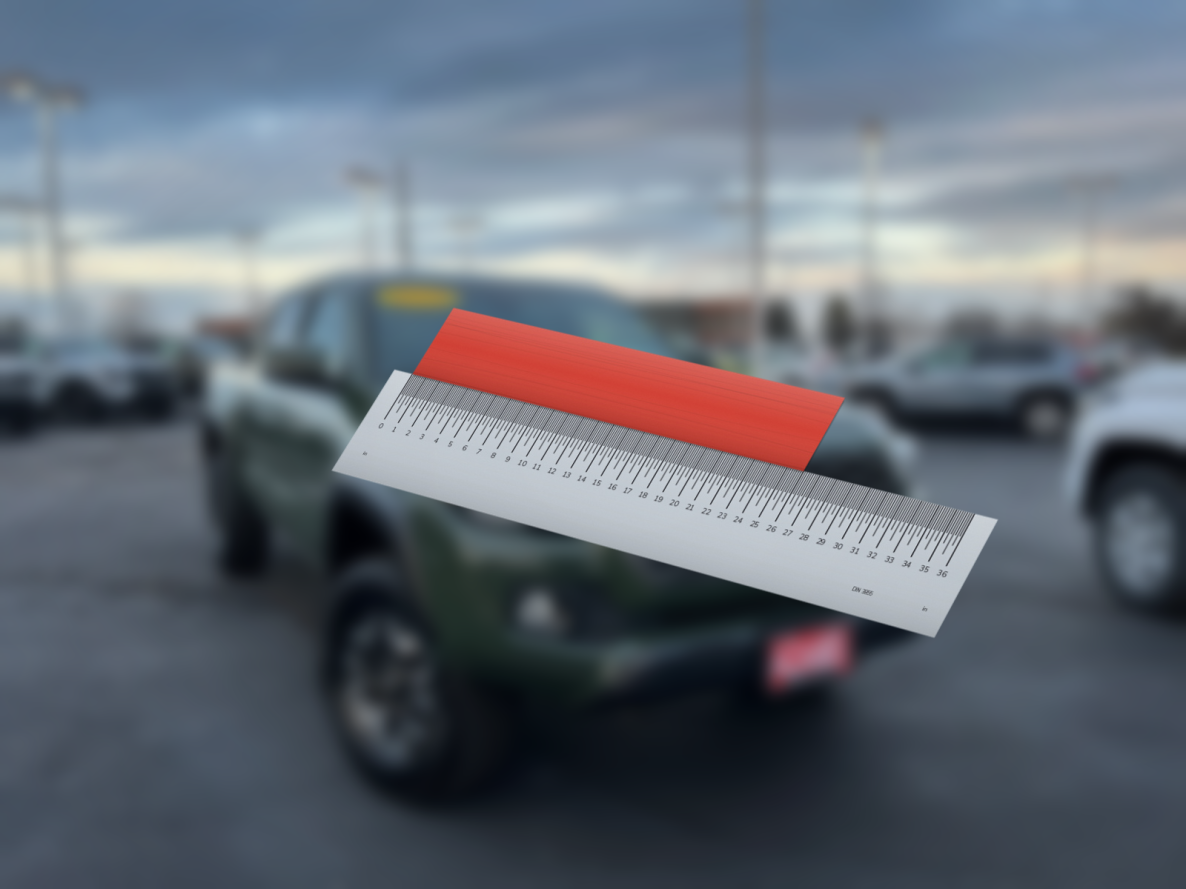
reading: 26
